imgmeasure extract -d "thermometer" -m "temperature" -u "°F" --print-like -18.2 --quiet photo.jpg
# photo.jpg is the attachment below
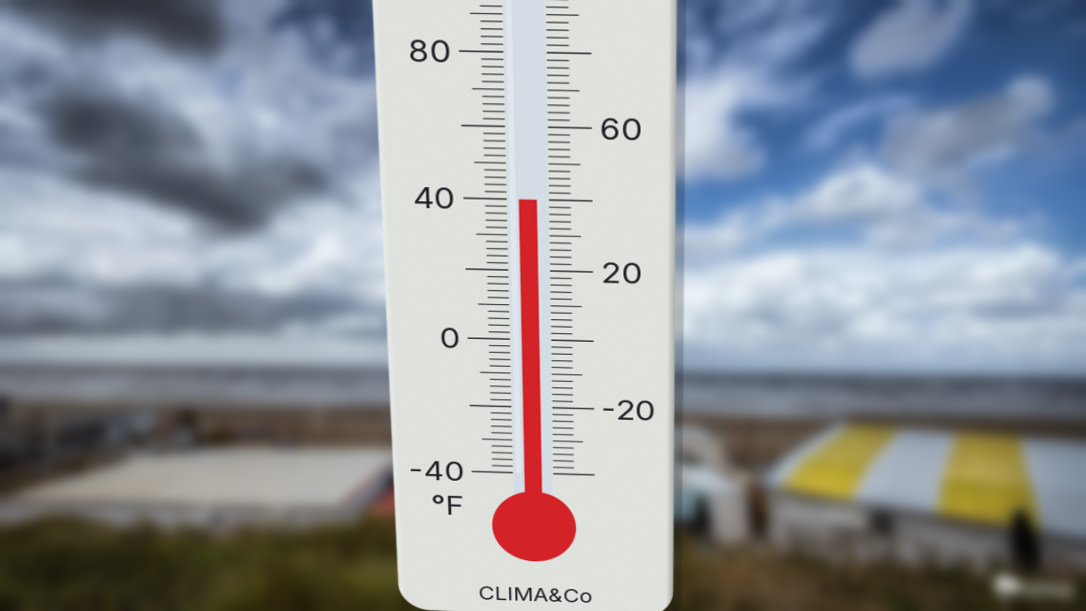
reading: 40
